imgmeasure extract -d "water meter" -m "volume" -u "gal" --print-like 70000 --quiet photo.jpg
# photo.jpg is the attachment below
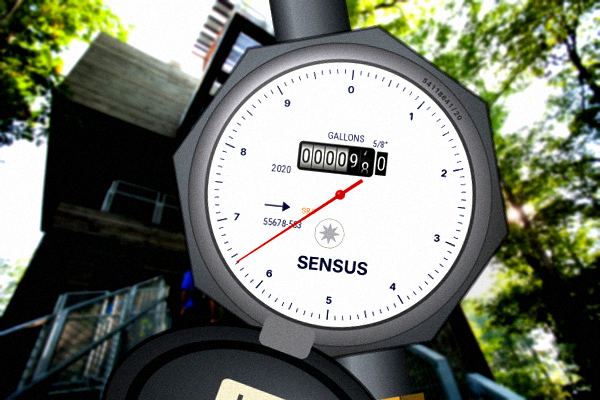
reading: 976.4
